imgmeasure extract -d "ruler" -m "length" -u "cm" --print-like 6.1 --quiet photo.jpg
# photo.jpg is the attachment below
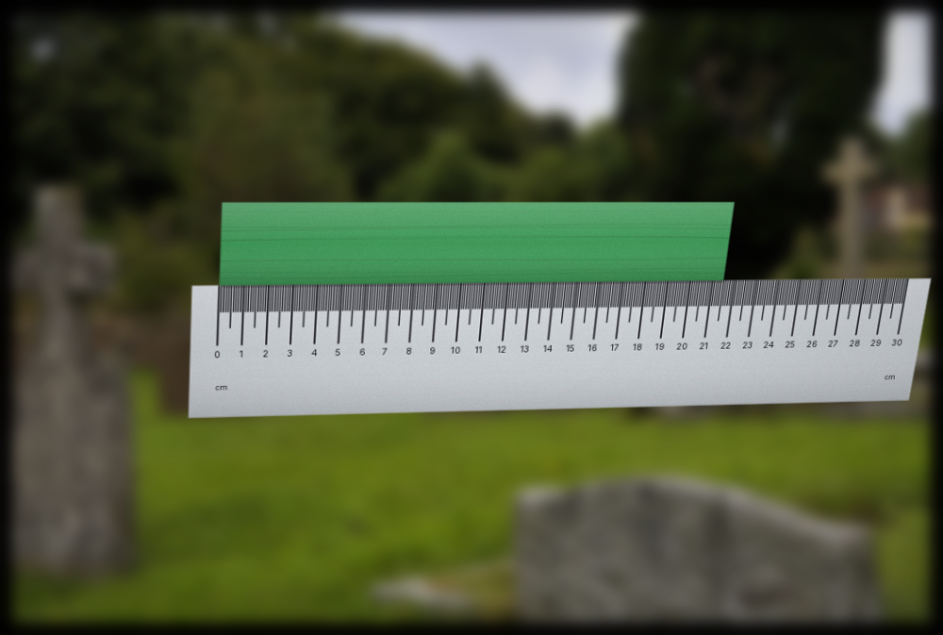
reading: 21.5
